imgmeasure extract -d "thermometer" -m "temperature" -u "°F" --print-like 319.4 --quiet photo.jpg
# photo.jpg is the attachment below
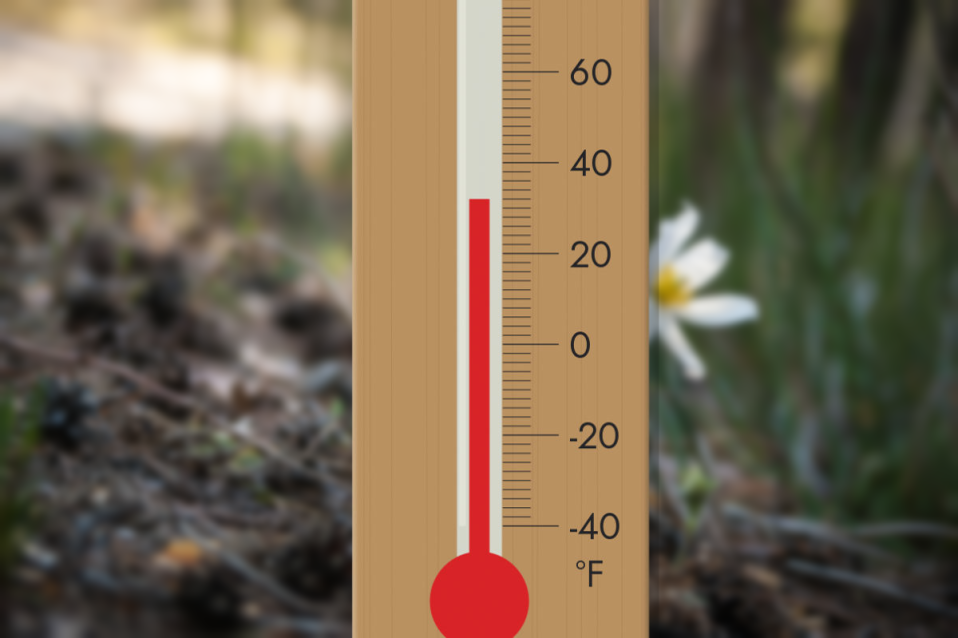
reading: 32
